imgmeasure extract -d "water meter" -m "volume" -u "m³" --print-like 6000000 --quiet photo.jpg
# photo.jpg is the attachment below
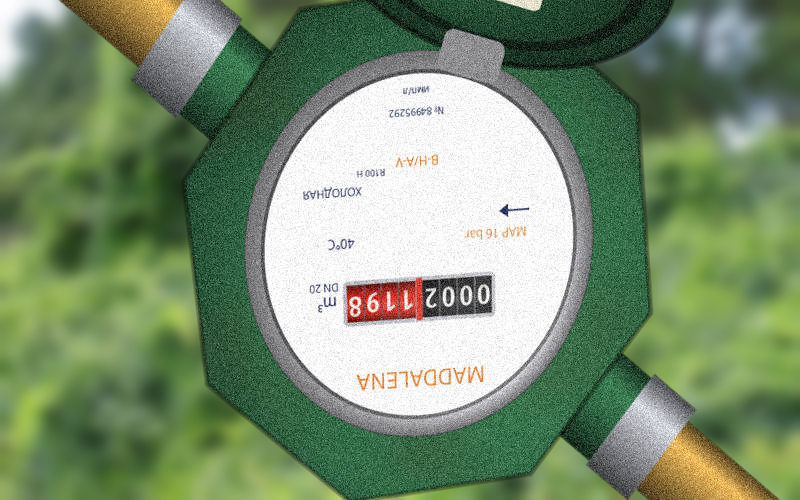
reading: 2.1198
